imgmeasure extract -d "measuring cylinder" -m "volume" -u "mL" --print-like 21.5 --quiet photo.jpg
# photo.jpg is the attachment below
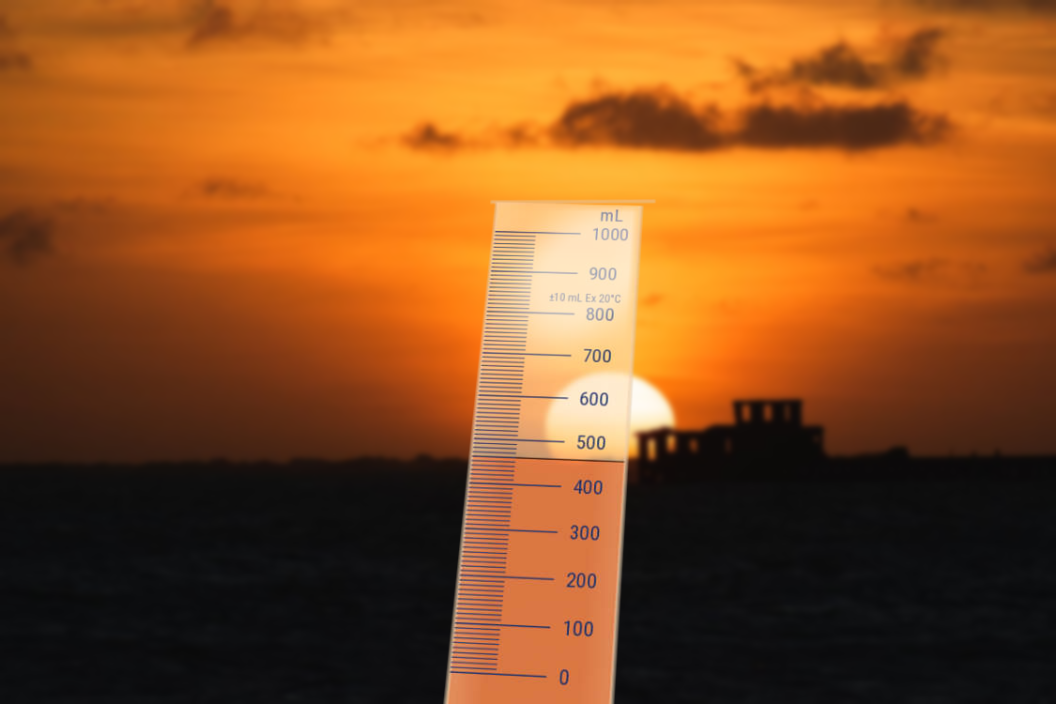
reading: 460
